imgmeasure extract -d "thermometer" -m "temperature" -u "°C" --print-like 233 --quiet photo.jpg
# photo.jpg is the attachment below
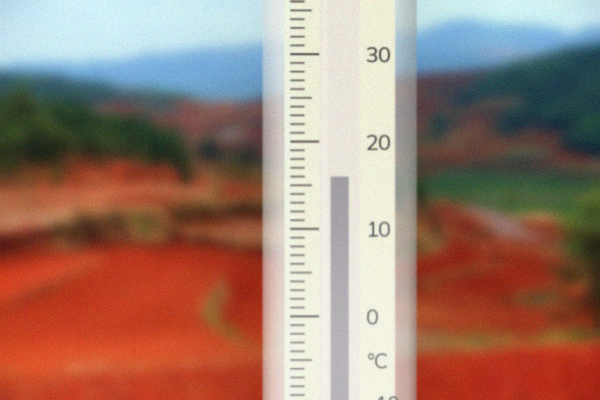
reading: 16
